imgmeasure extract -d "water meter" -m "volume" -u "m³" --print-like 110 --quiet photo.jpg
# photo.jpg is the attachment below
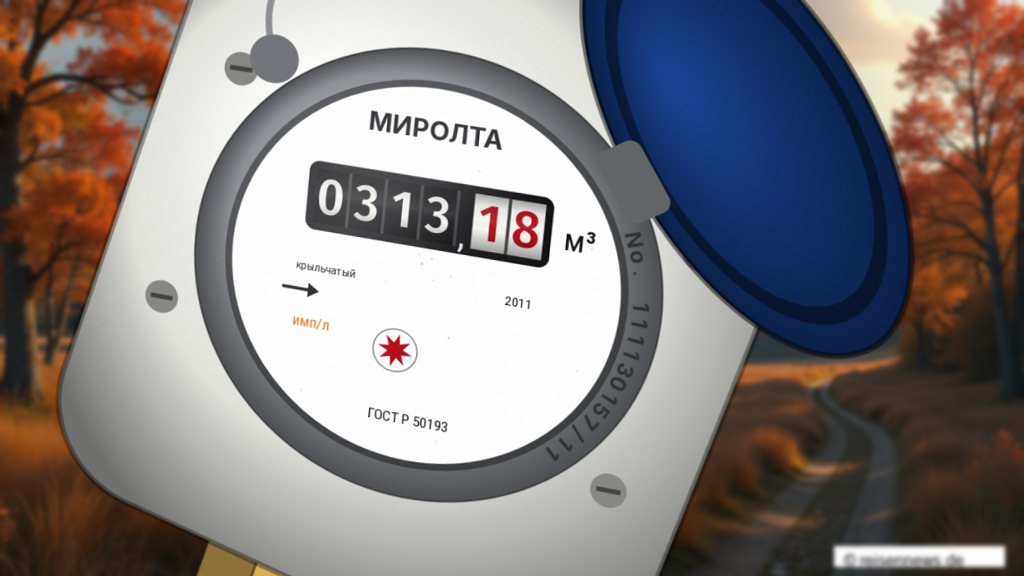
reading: 313.18
